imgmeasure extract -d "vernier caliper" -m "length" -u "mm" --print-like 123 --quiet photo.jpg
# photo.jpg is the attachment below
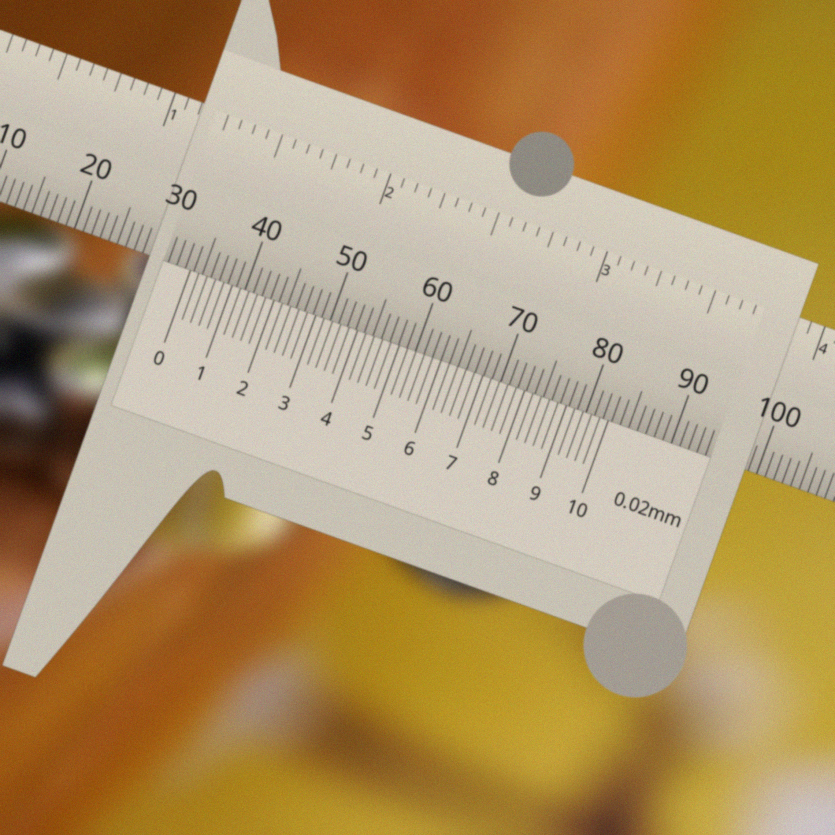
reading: 33.6
